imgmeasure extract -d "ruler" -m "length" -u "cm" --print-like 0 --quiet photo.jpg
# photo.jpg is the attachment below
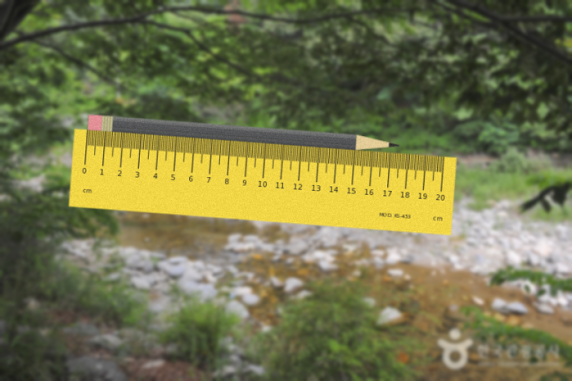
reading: 17.5
